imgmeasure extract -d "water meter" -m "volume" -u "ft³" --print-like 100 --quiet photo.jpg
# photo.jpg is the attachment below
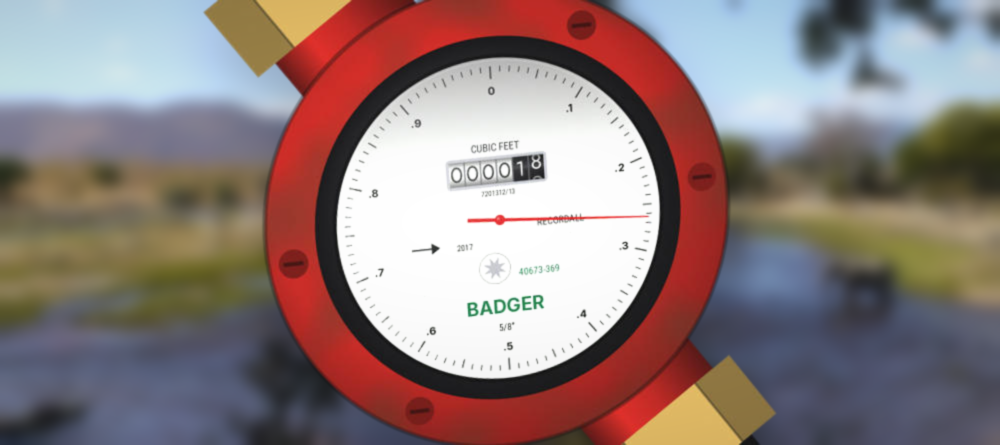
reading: 18.26
